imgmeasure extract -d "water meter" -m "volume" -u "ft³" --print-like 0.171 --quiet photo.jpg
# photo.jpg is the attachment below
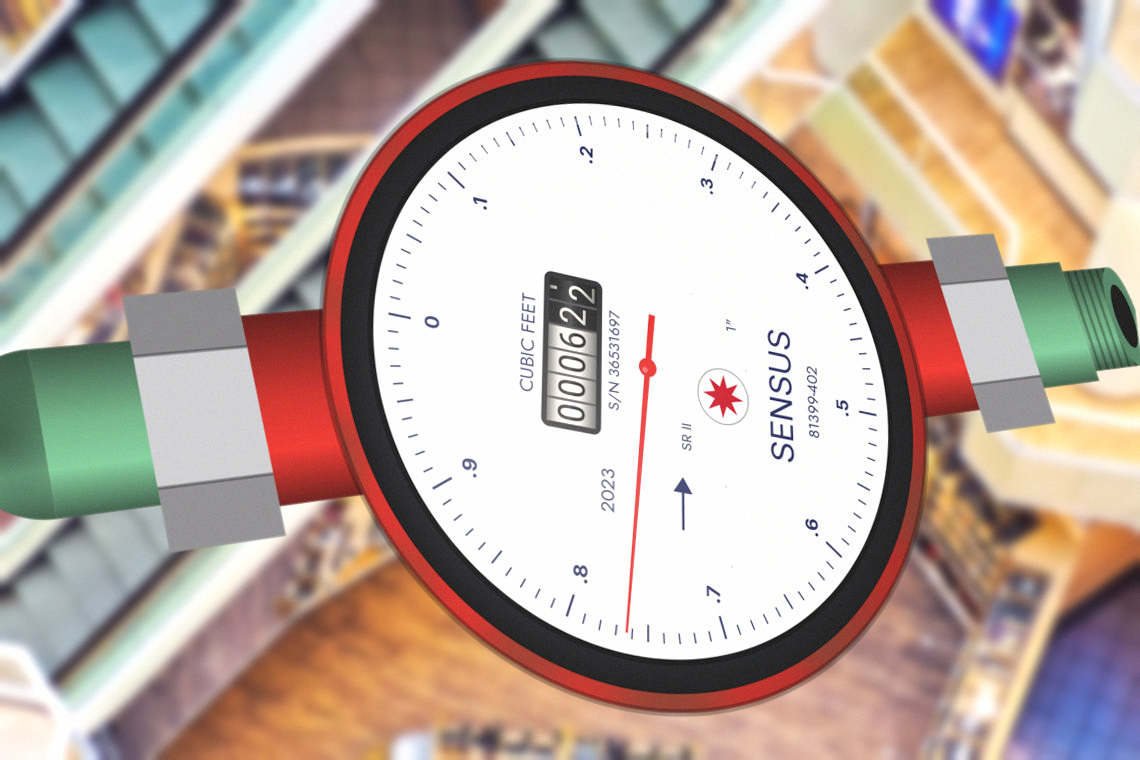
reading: 621.76
